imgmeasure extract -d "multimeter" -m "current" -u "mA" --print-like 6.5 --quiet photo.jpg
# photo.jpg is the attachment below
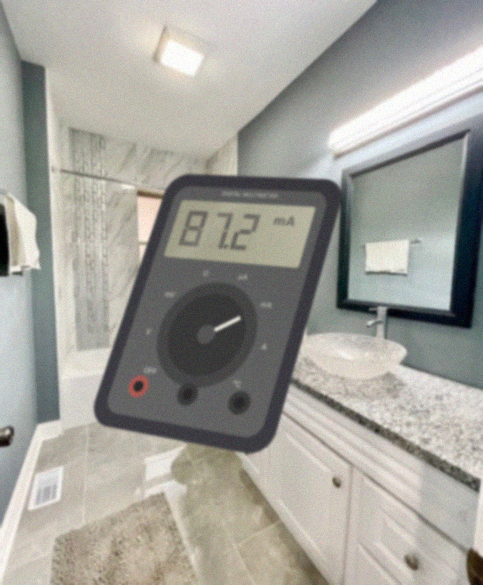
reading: 87.2
